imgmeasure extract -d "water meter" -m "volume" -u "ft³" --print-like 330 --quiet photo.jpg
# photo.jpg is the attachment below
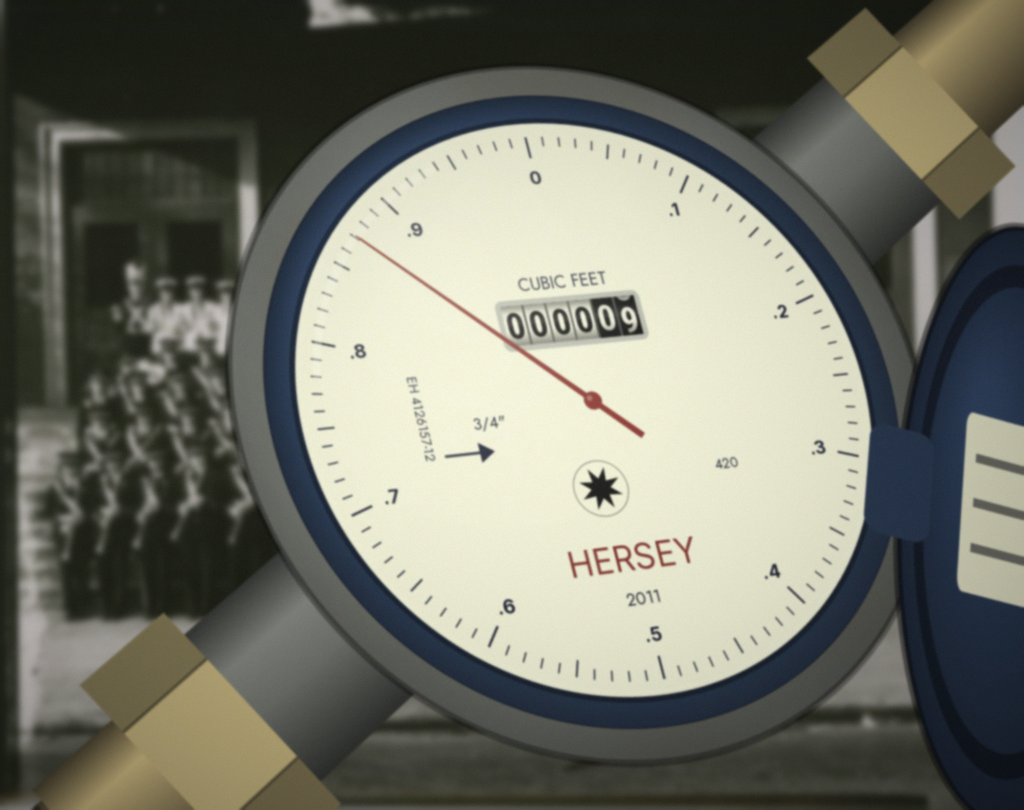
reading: 8.87
